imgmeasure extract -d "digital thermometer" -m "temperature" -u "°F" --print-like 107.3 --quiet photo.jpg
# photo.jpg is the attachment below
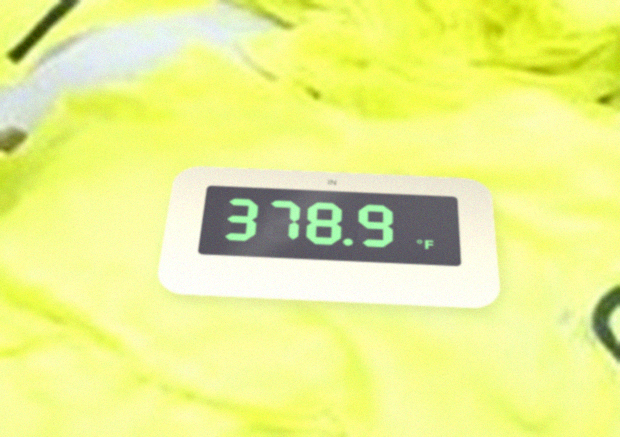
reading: 378.9
